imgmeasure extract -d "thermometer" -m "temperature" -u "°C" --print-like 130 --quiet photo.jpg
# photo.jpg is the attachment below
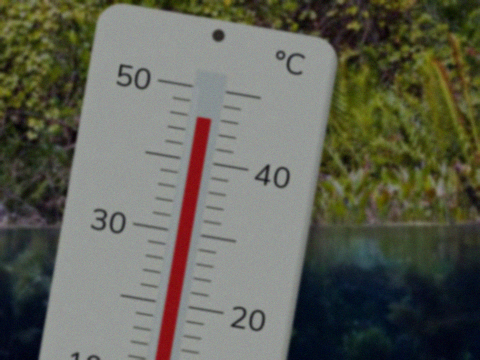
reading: 46
